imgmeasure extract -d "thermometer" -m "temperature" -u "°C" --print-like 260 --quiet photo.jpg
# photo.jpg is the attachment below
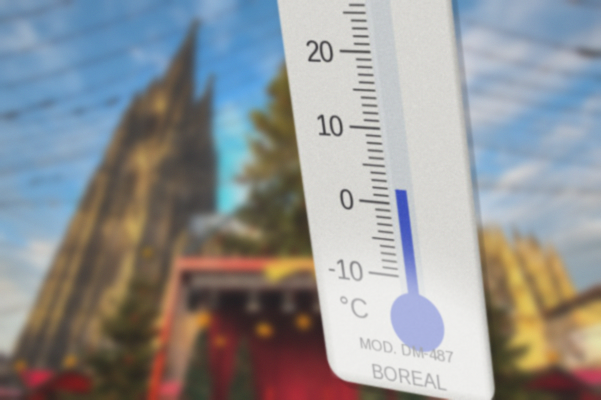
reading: 2
